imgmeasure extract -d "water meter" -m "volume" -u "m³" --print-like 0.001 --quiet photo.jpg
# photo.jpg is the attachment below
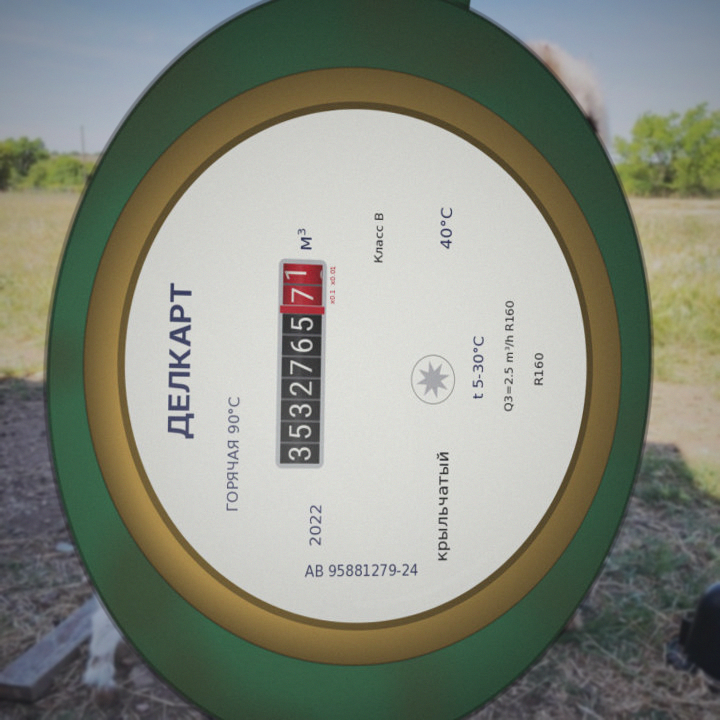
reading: 3532765.71
